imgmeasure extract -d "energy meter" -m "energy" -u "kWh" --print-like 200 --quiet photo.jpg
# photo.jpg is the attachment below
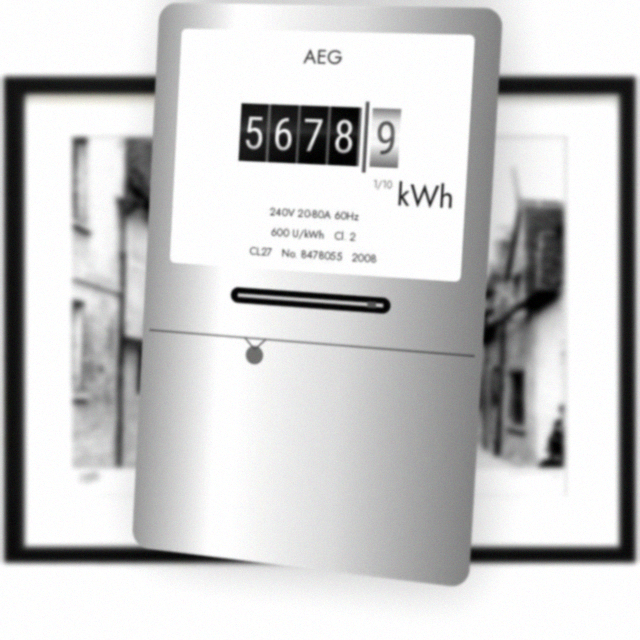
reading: 5678.9
